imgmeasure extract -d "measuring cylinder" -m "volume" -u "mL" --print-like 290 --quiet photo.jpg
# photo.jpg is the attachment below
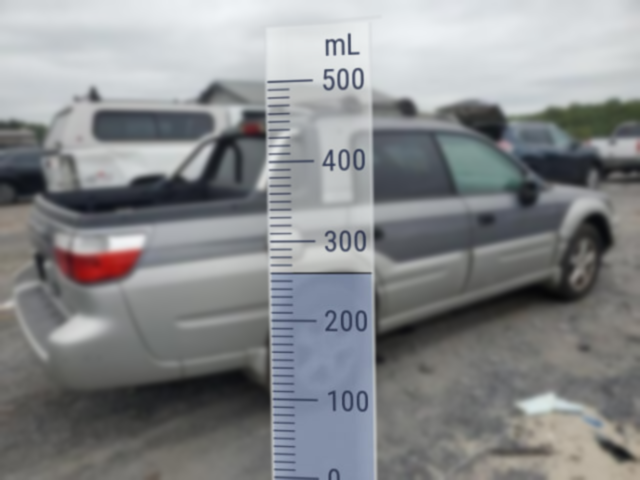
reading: 260
